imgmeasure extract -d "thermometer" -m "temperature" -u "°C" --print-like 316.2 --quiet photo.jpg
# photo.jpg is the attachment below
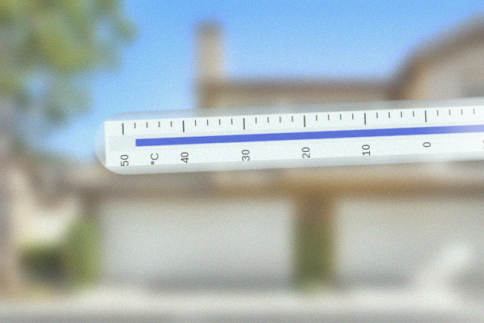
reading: 48
